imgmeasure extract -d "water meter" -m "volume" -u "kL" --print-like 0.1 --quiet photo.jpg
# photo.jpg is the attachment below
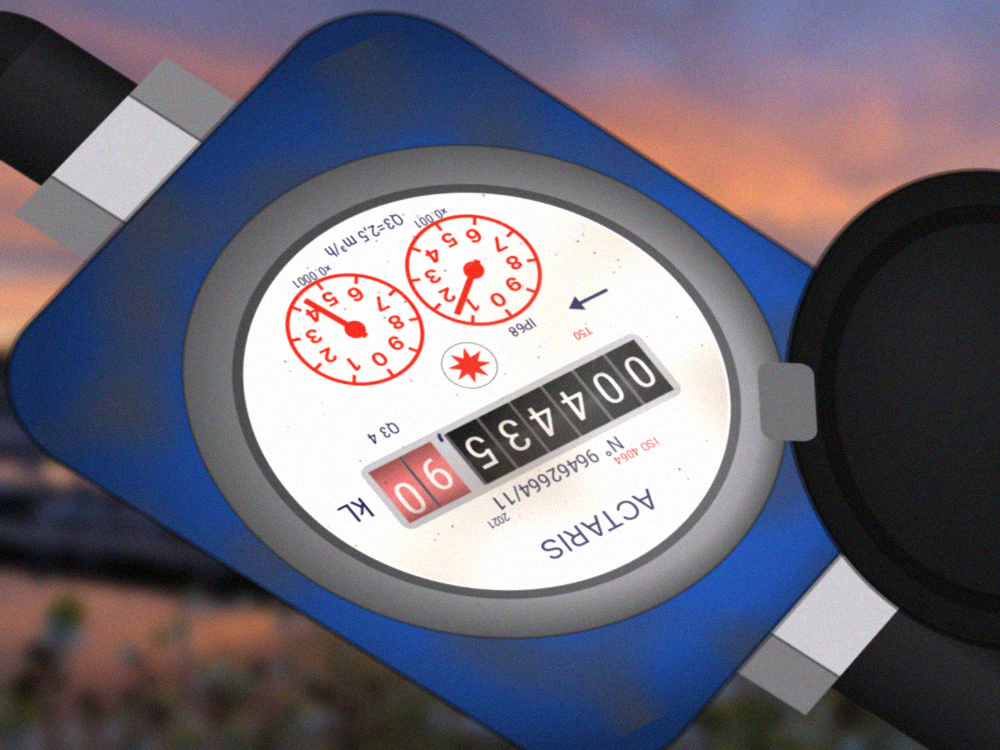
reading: 4435.9014
